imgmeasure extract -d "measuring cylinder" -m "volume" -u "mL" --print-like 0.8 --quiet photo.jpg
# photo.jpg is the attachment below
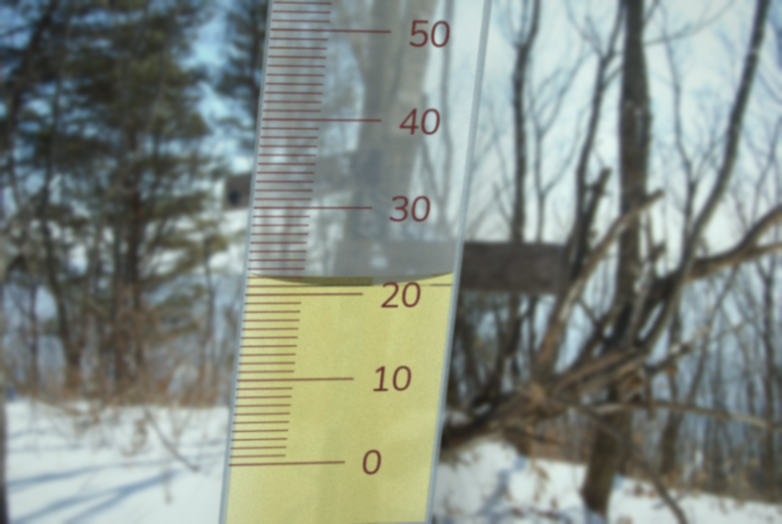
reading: 21
